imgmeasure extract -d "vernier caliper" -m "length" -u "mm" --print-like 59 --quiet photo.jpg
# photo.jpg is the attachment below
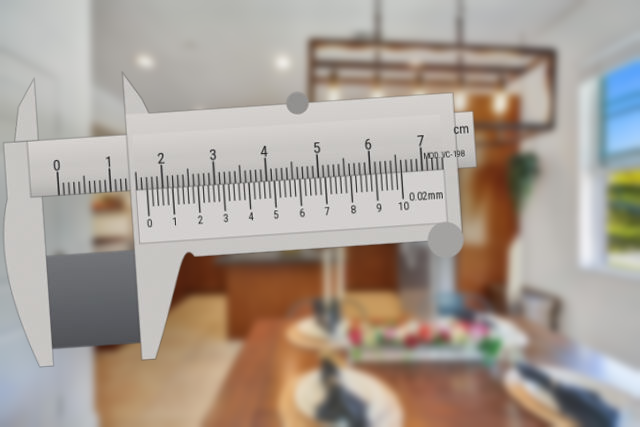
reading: 17.0
